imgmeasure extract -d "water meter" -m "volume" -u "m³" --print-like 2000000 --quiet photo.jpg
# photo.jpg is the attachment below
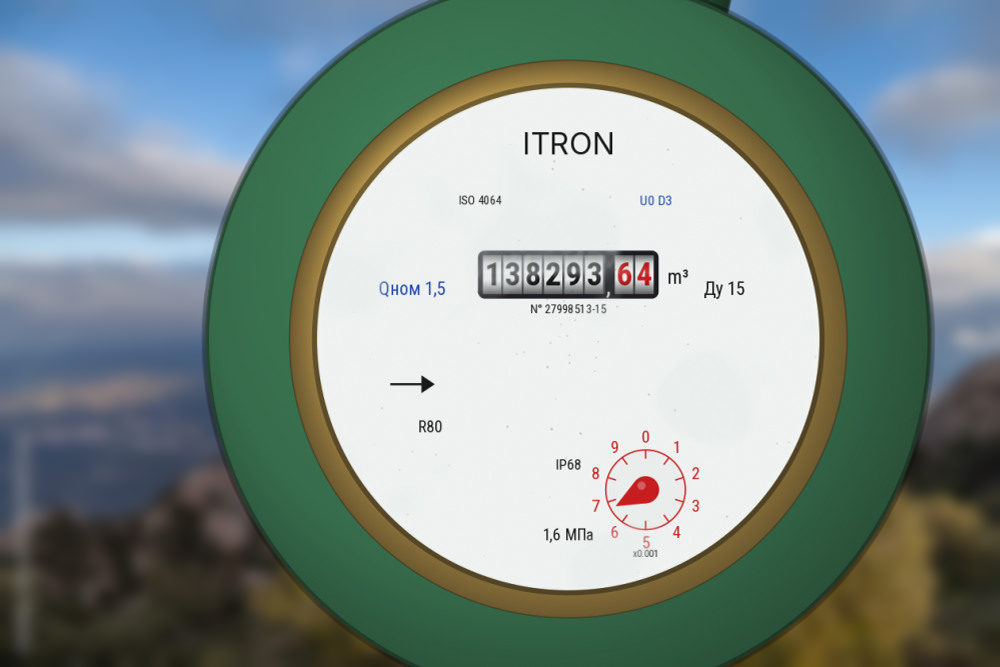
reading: 138293.646
